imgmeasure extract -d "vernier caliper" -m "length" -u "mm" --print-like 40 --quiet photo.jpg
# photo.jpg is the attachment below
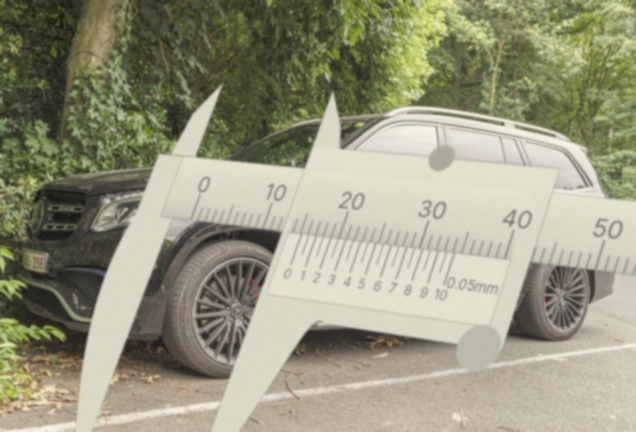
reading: 15.2
